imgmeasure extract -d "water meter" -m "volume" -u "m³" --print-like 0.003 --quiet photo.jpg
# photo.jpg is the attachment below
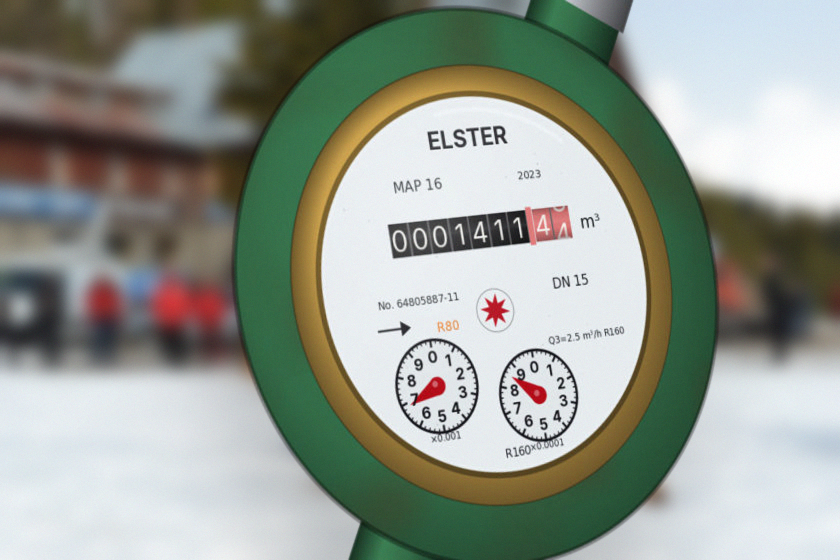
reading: 1411.4368
